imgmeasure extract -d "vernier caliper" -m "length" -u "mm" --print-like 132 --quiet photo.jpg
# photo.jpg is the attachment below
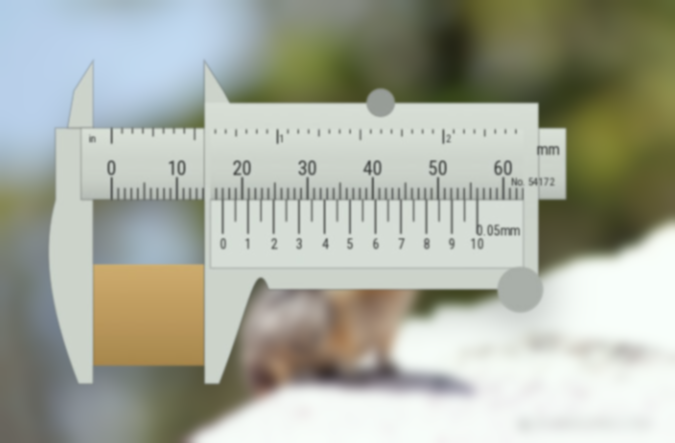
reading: 17.0
